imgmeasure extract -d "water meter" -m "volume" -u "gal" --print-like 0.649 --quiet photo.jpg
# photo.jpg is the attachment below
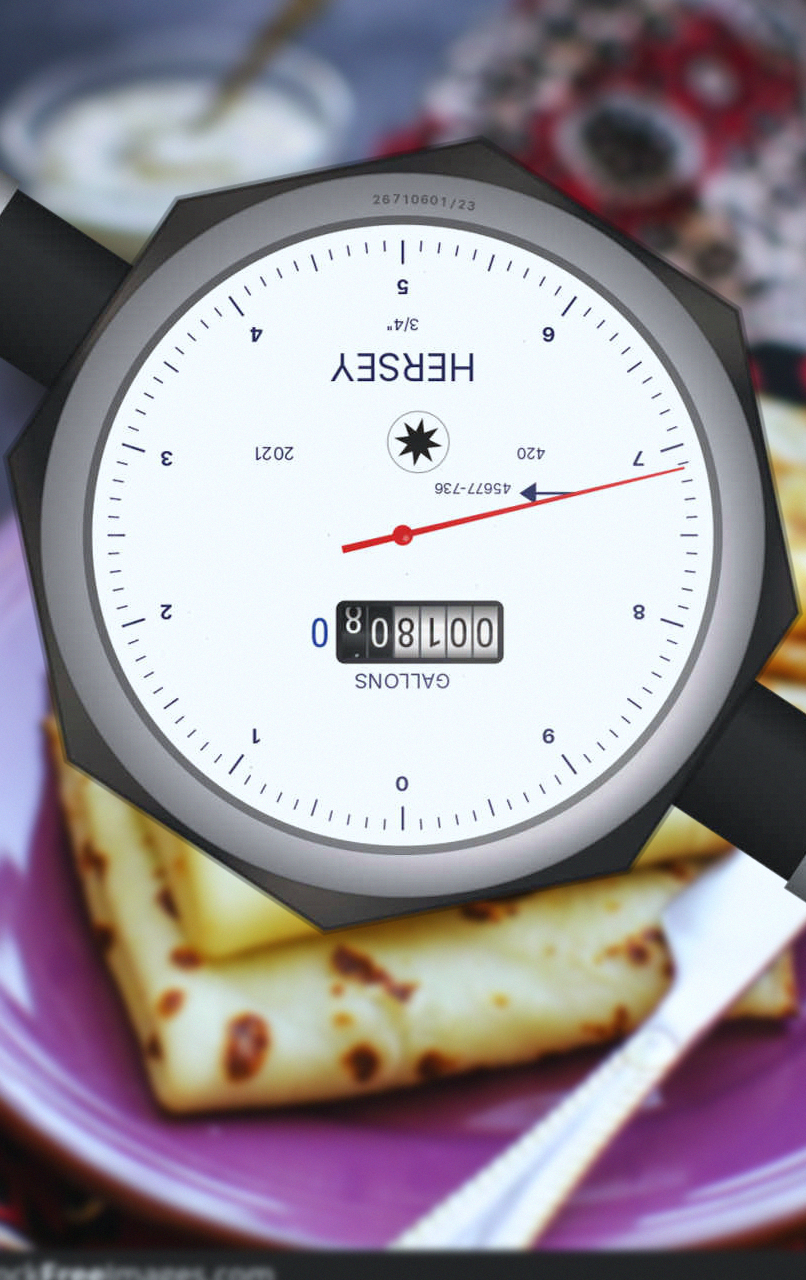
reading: 18077.1
